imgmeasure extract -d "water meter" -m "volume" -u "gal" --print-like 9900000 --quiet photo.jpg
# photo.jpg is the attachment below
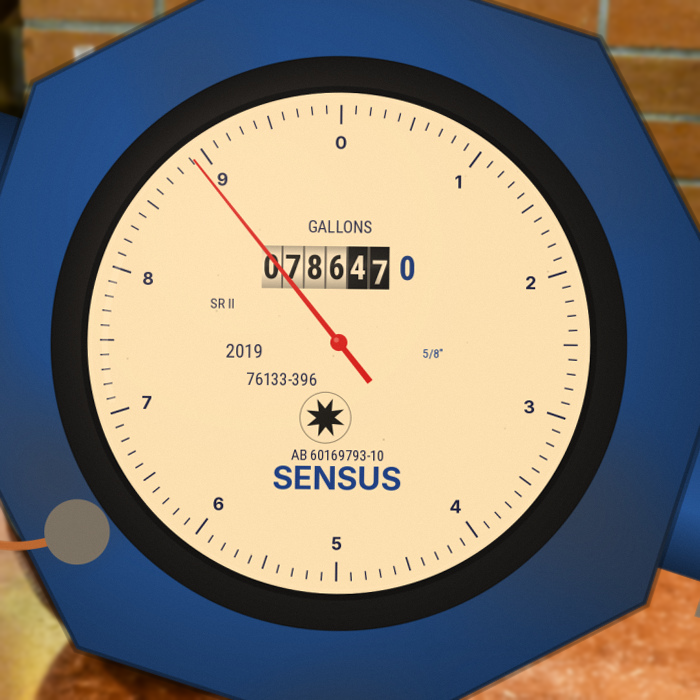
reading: 786468.9
